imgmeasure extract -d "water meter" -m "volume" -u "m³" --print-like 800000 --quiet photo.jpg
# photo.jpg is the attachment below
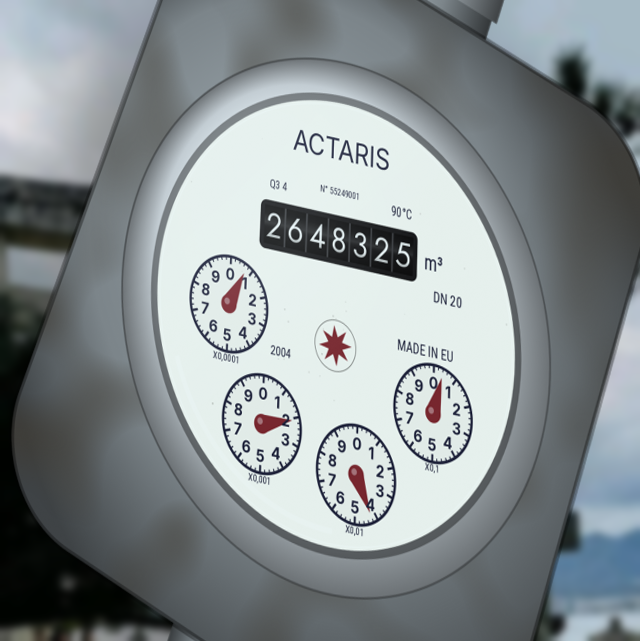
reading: 2648325.0420
